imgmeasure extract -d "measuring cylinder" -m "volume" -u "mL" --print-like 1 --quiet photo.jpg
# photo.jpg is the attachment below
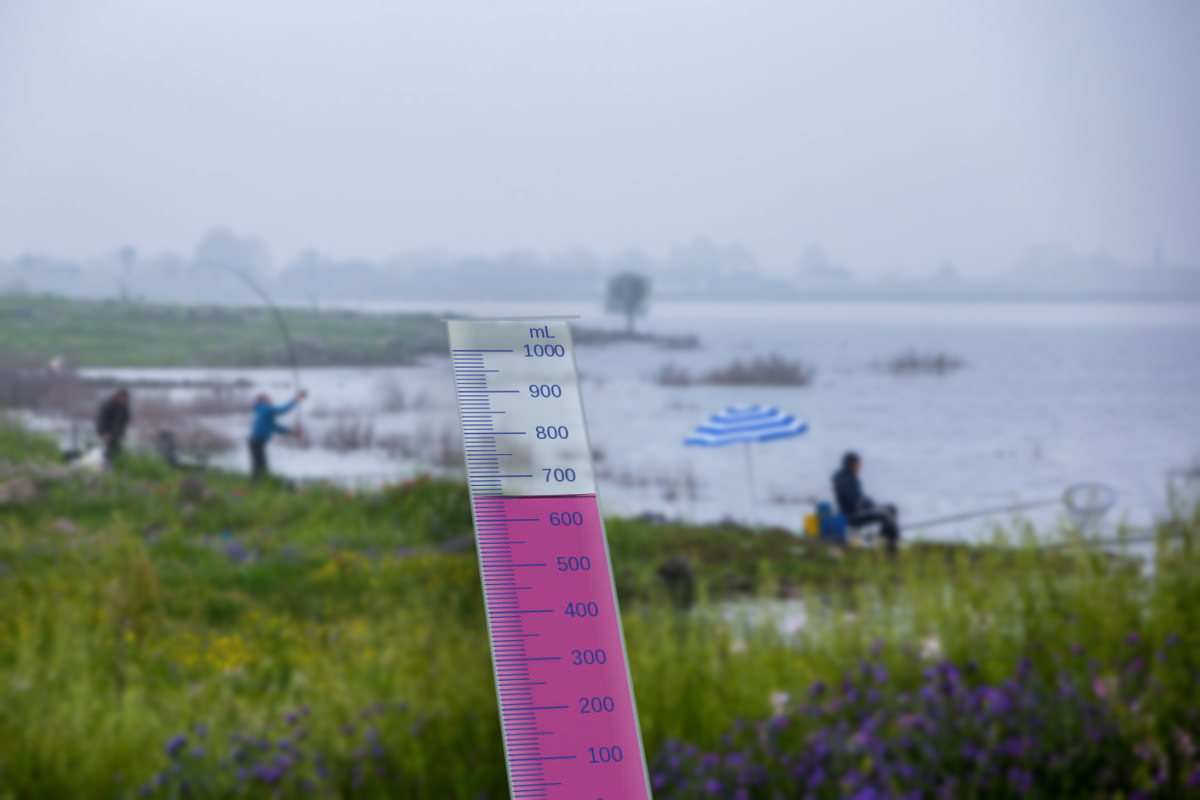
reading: 650
